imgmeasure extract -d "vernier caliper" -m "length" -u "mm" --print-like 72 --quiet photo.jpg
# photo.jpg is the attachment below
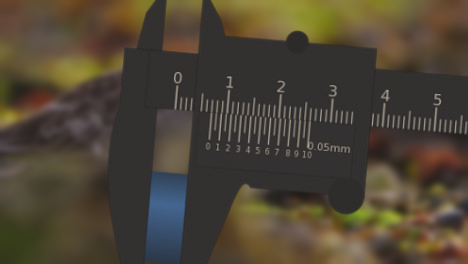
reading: 7.0
